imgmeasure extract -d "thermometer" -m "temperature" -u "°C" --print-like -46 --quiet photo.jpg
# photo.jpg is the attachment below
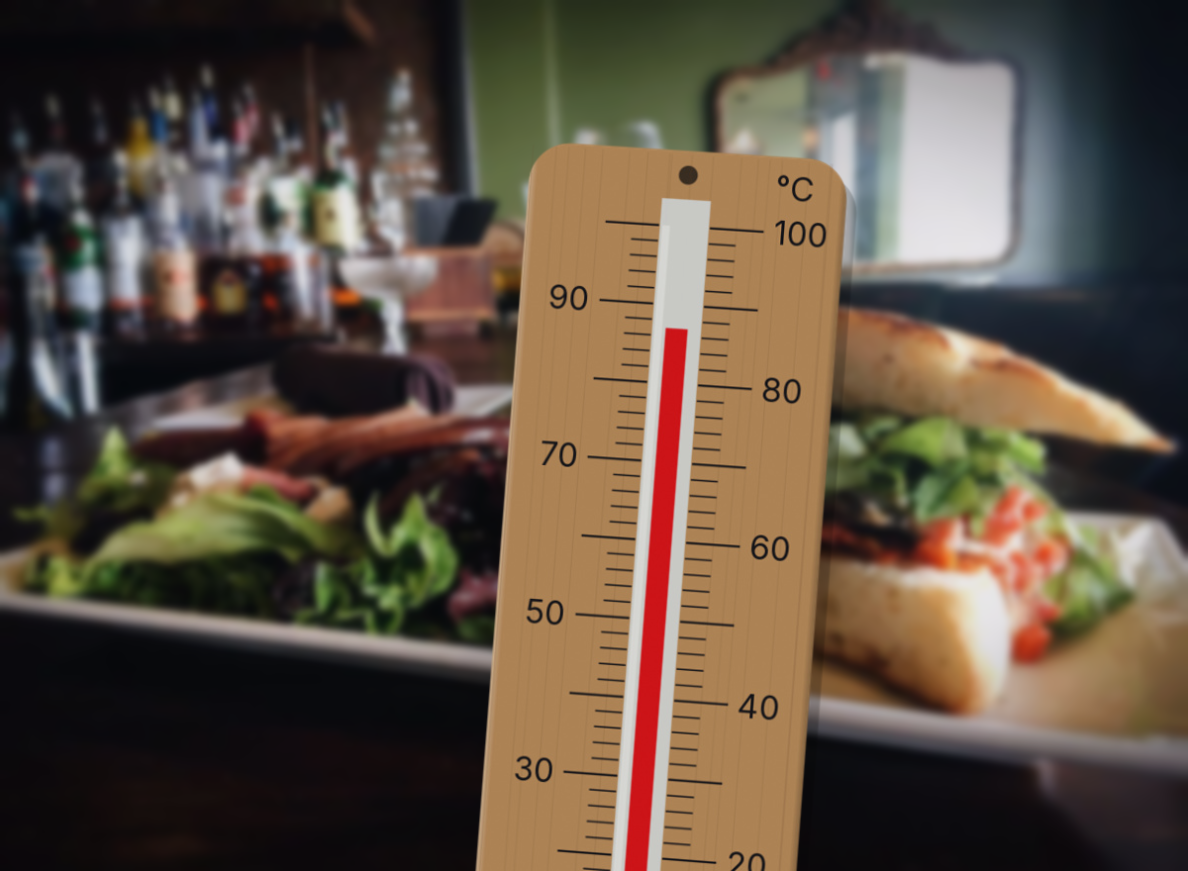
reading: 87
